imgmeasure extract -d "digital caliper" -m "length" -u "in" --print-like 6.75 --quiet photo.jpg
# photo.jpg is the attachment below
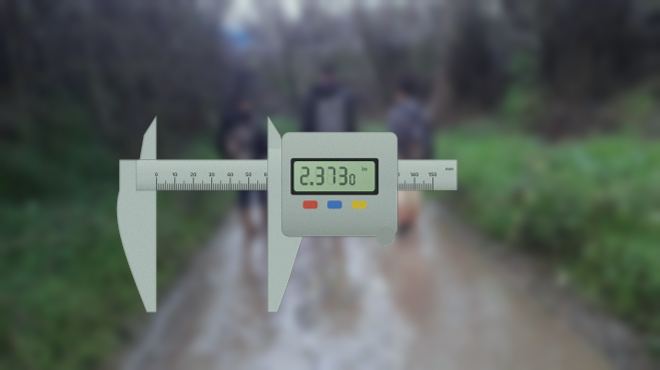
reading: 2.3730
